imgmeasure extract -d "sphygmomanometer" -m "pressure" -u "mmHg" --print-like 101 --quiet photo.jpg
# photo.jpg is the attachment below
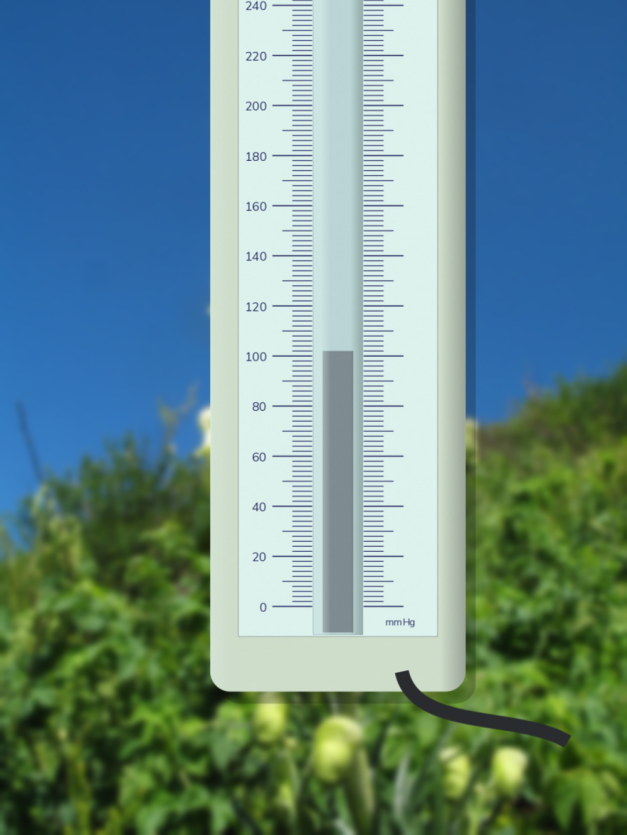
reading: 102
